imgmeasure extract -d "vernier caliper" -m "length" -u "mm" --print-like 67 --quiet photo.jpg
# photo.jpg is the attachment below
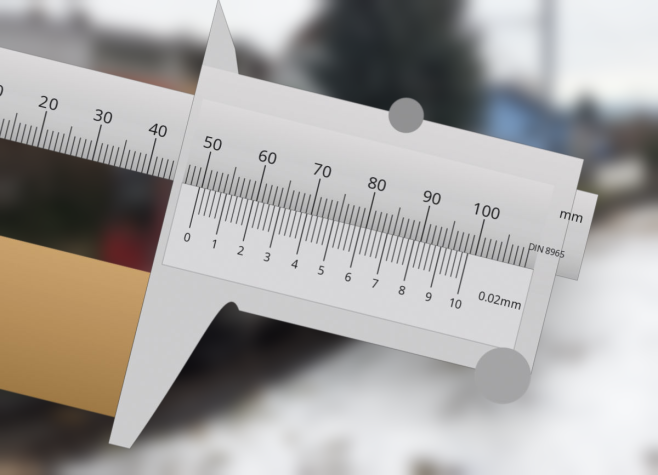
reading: 49.6
